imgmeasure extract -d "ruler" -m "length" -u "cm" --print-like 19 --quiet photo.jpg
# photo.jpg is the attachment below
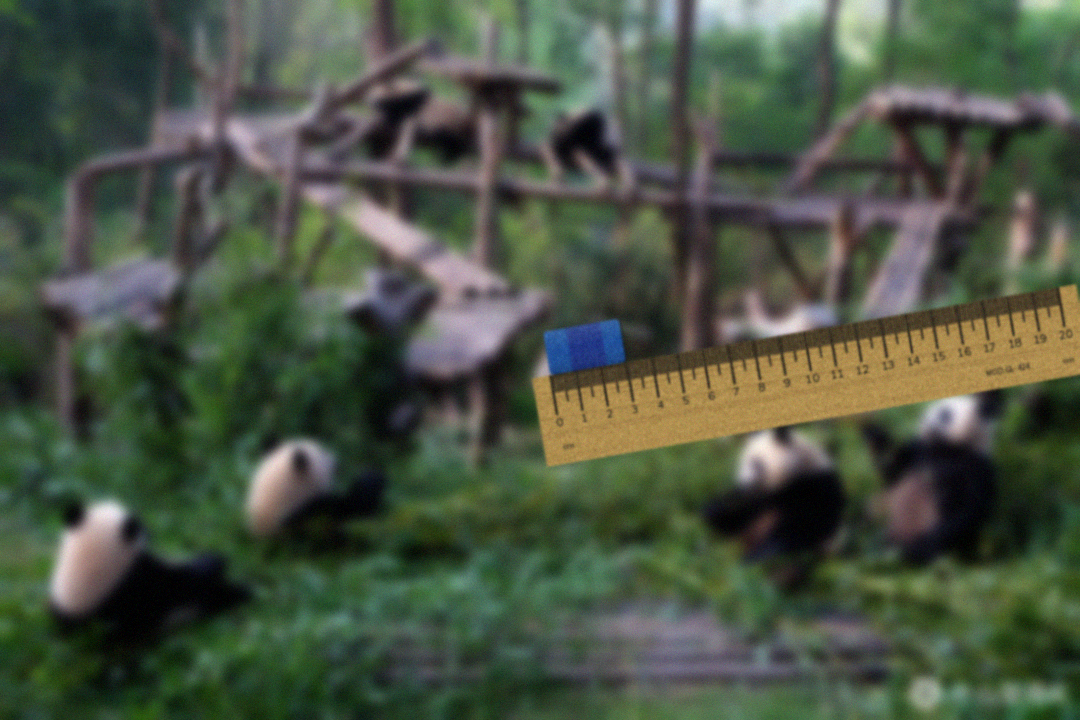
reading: 3
